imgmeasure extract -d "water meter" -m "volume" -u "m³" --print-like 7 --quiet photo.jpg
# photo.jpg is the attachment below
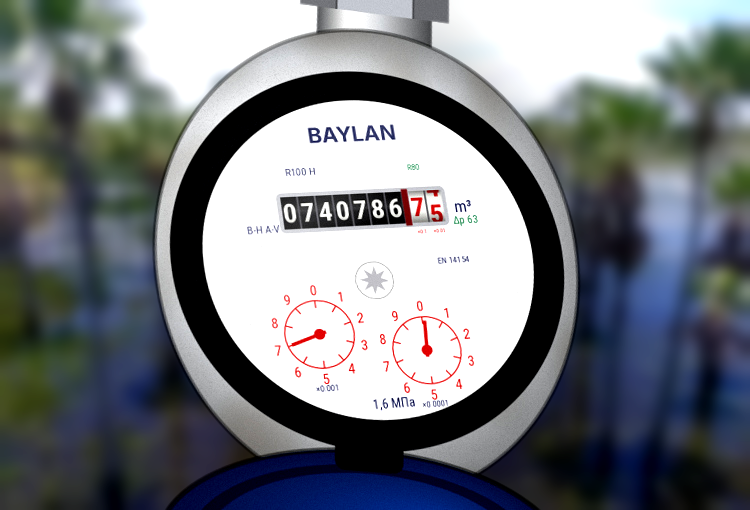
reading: 740786.7470
